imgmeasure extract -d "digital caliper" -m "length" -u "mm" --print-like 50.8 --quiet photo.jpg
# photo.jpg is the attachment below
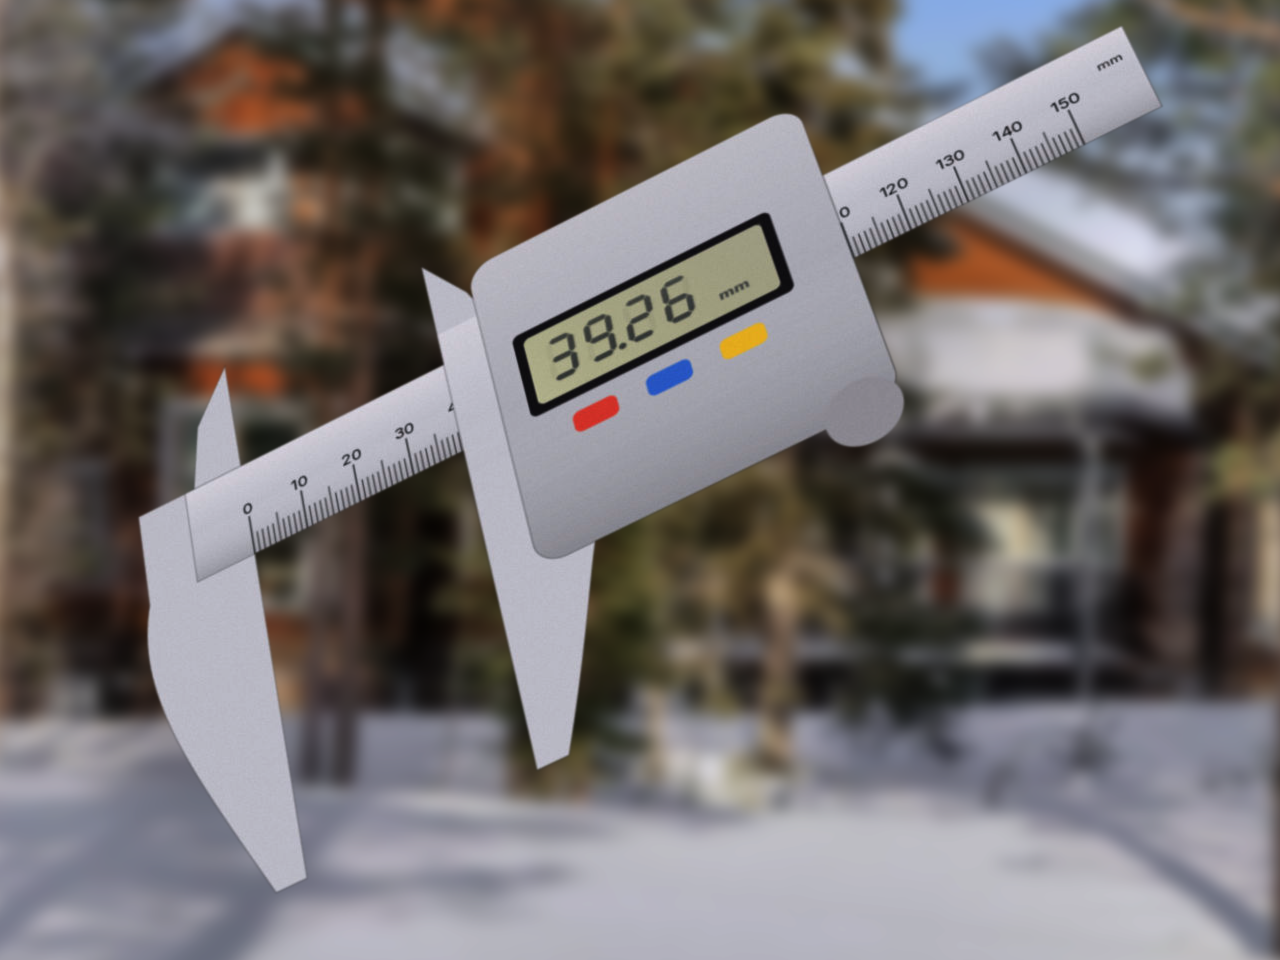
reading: 39.26
